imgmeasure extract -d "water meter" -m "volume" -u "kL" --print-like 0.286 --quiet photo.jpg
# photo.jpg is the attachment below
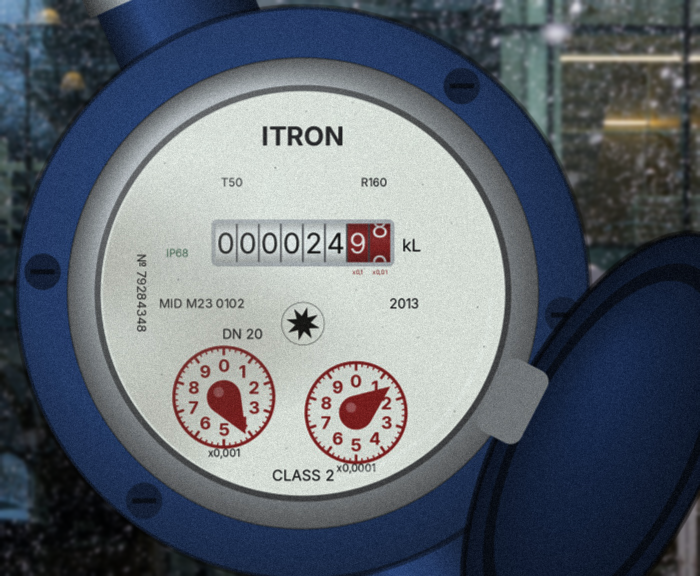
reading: 24.9841
